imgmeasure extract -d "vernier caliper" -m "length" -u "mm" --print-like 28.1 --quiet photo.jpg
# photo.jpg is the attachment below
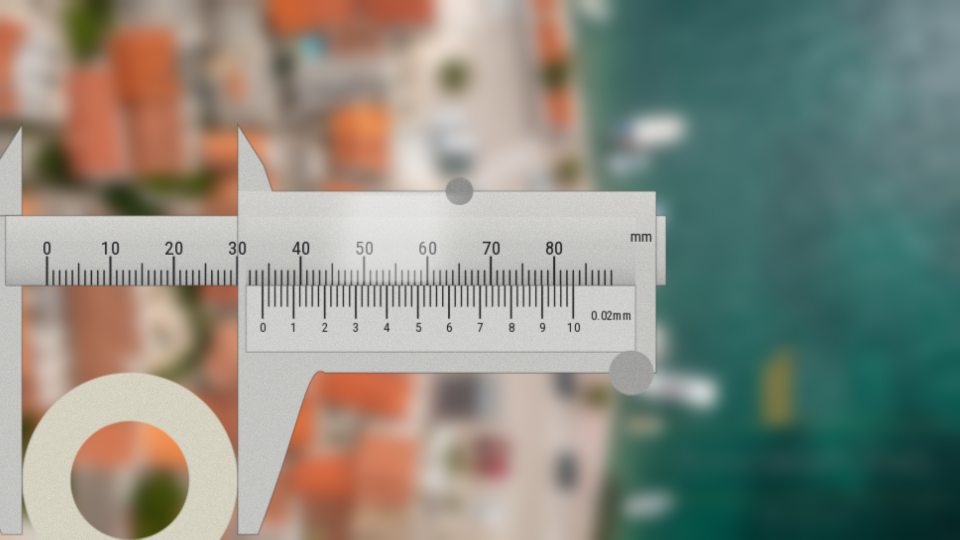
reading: 34.0
